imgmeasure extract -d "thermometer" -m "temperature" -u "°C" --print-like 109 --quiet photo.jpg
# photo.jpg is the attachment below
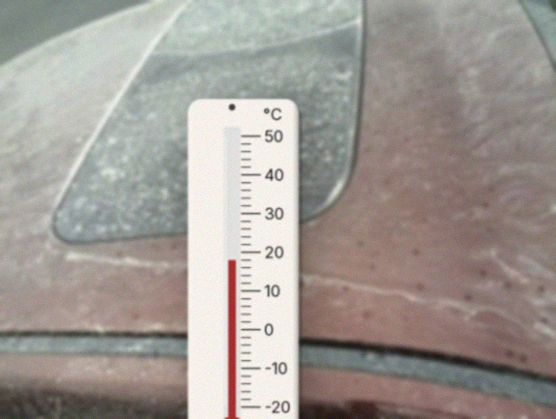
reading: 18
